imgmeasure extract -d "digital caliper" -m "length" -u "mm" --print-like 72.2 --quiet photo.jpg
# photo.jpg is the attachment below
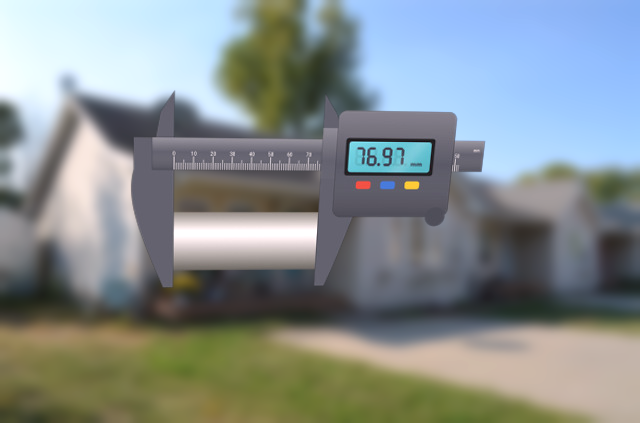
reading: 76.97
